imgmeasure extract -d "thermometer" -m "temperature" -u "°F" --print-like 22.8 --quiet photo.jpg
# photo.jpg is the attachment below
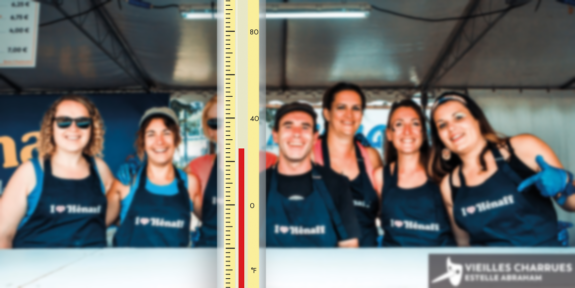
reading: 26
